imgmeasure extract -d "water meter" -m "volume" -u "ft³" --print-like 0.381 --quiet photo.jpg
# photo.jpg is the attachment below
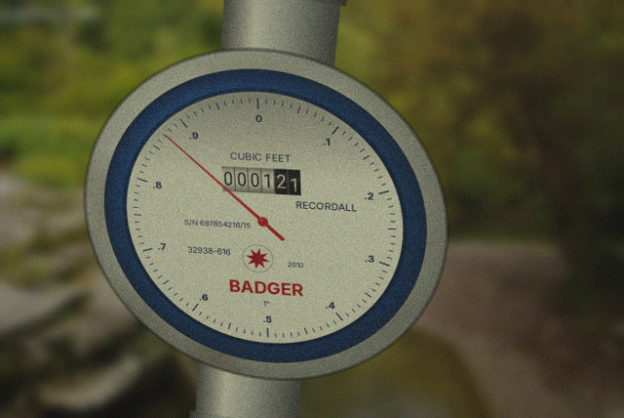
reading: 120.87
